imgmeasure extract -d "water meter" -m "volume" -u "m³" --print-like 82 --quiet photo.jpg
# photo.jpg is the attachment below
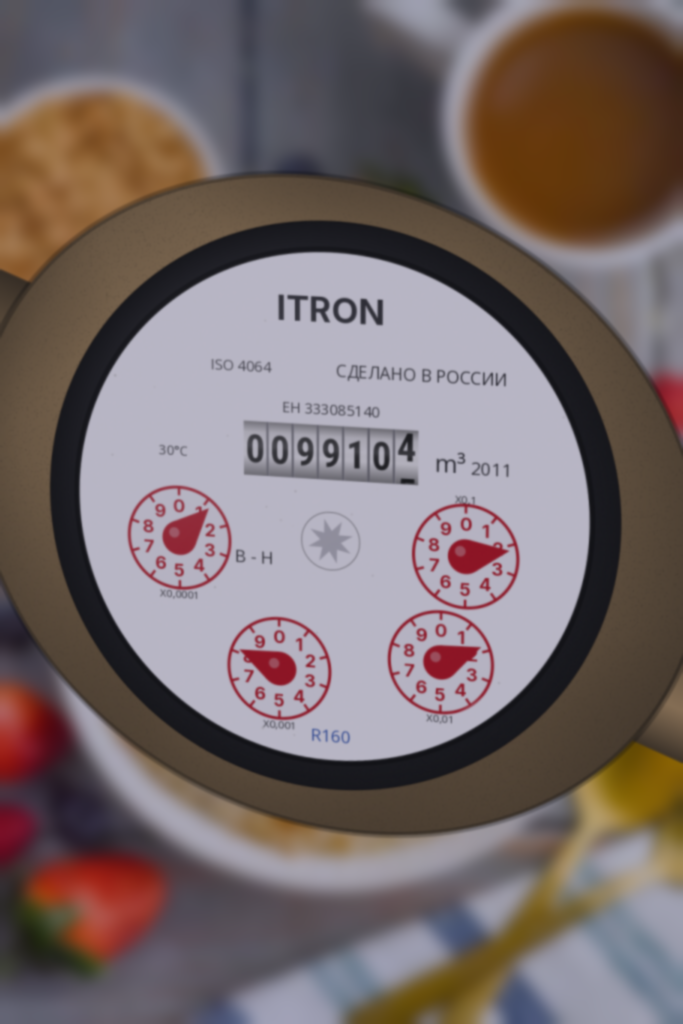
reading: 99104.2181
